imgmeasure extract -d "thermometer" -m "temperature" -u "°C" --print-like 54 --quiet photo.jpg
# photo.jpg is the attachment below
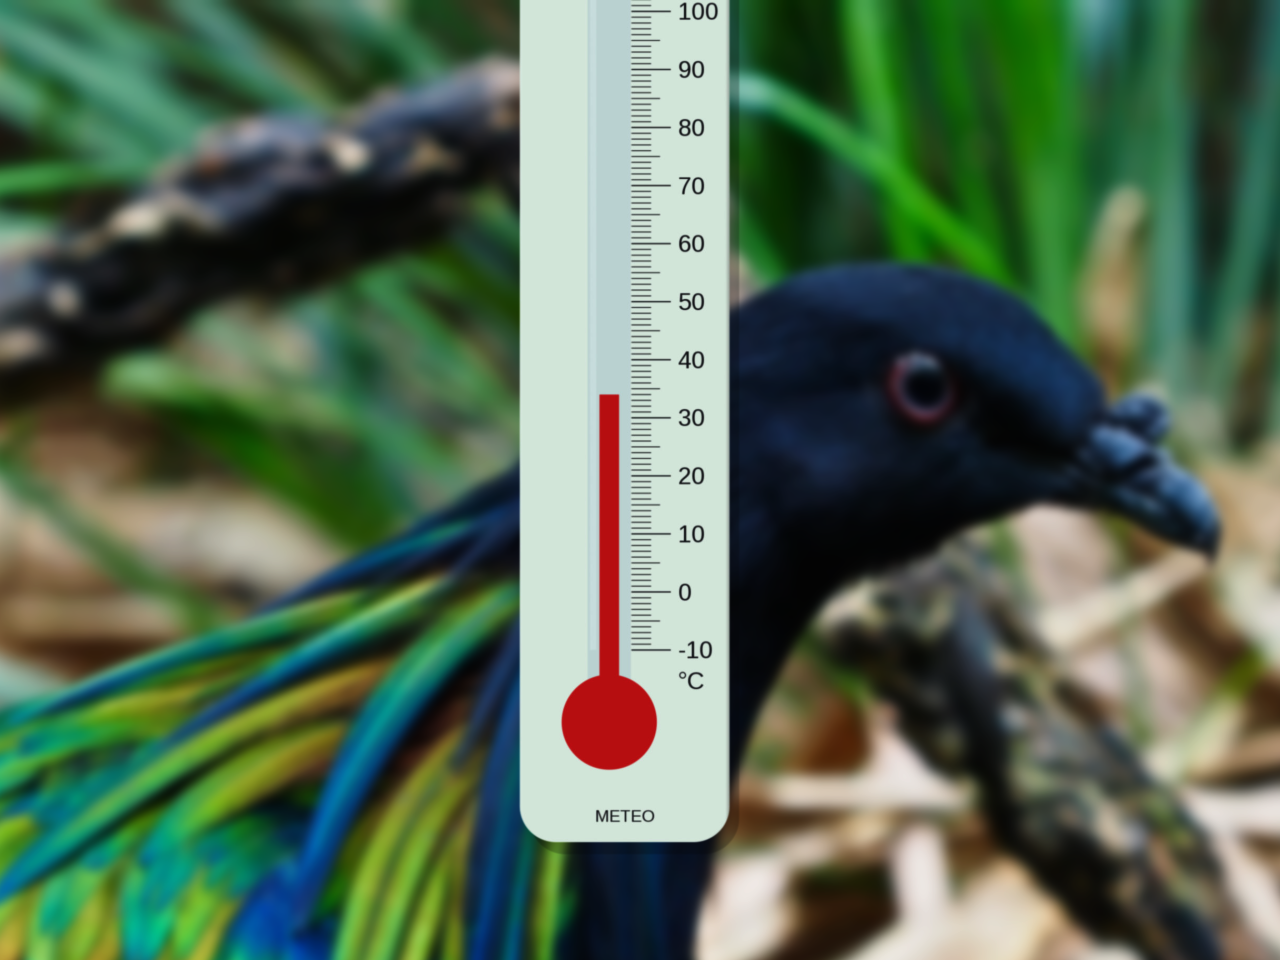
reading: 34
